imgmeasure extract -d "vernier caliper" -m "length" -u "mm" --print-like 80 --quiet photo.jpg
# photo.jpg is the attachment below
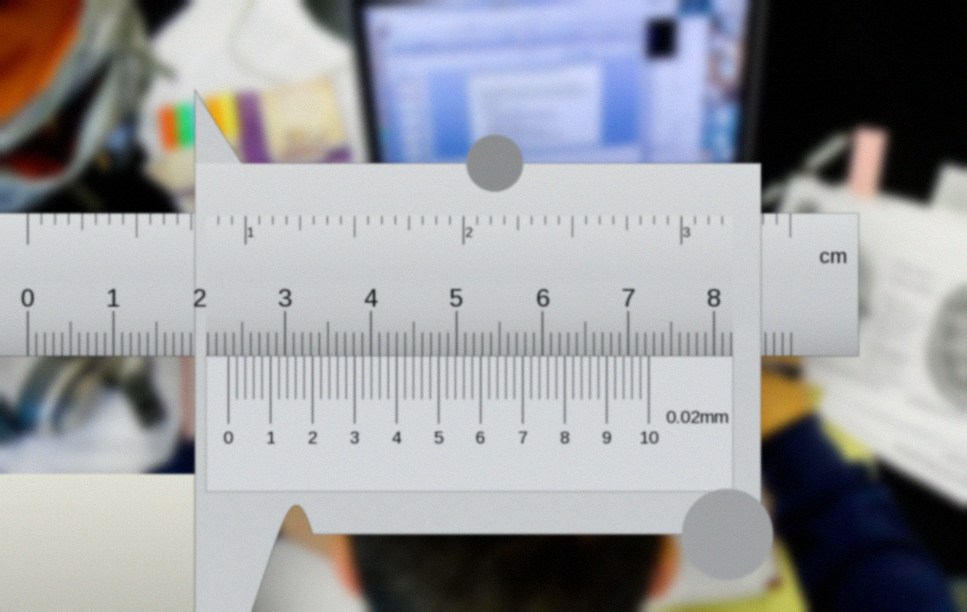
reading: 23.4
